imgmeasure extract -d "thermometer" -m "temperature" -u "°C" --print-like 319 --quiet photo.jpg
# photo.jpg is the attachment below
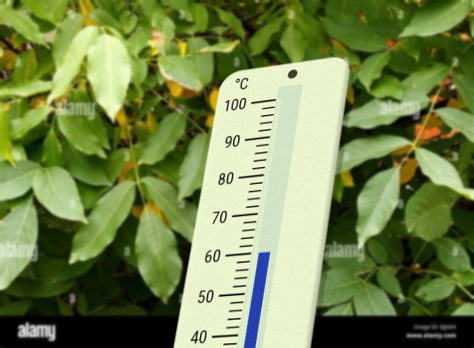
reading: 60
